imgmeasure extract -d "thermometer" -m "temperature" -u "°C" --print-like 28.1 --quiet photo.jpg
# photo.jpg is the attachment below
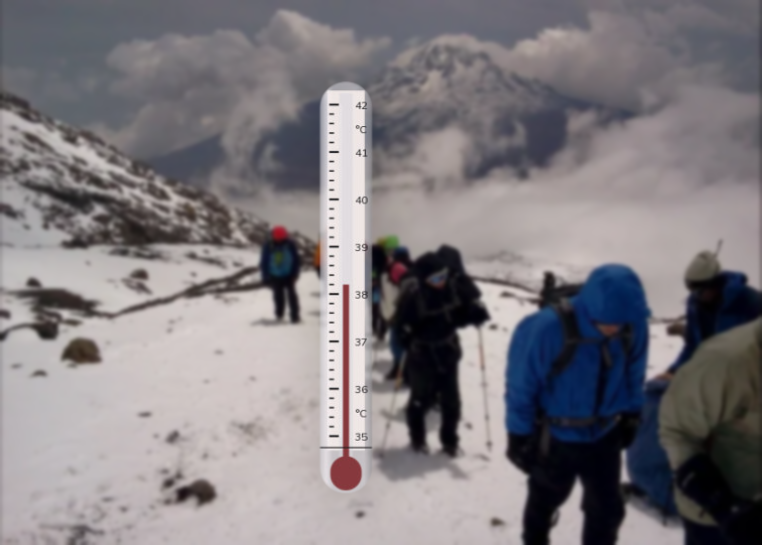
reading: 38.2
